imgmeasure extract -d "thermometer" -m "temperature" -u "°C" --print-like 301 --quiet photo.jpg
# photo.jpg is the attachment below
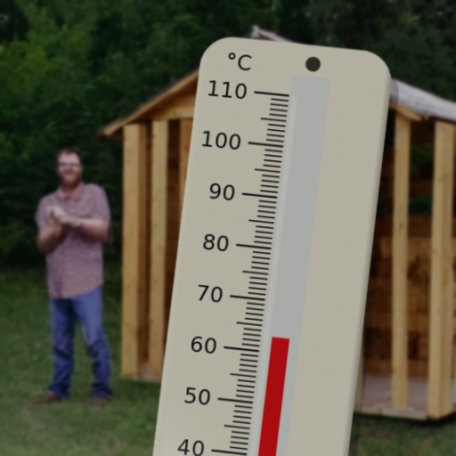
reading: 63
